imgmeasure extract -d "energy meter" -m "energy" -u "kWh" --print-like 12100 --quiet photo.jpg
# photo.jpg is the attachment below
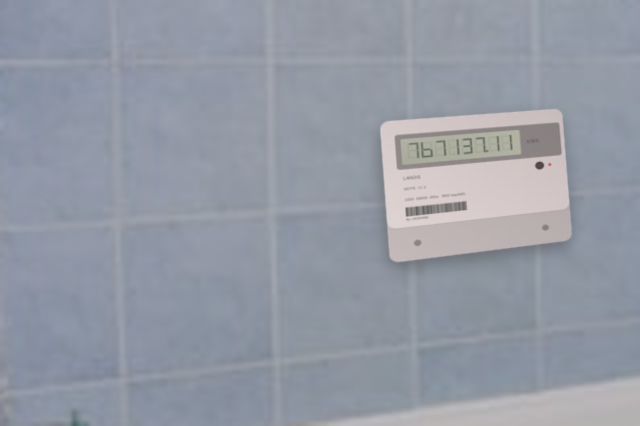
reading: 767137.11
